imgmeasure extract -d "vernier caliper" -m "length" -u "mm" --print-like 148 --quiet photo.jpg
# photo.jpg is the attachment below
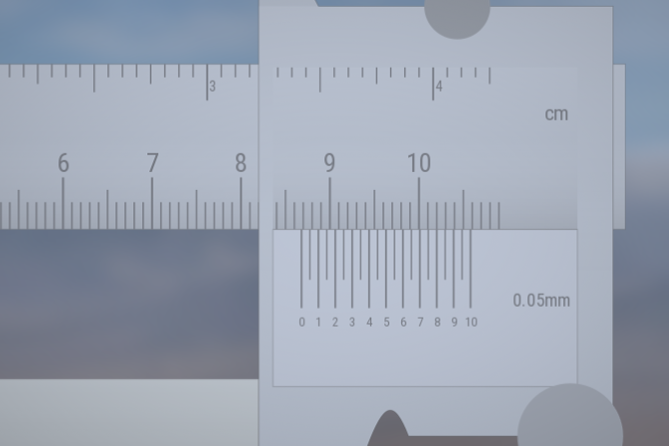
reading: 86.8
